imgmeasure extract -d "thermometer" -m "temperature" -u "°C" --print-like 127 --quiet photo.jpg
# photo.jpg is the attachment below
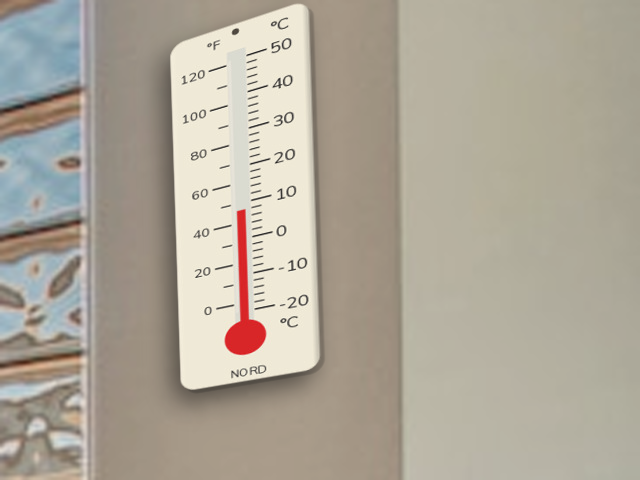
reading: 8
